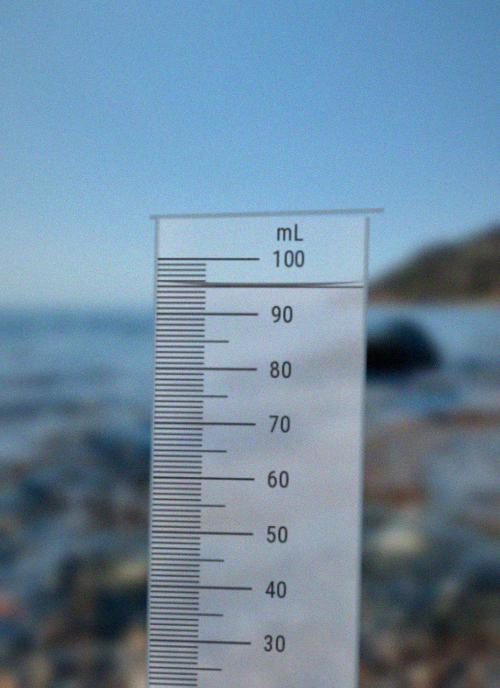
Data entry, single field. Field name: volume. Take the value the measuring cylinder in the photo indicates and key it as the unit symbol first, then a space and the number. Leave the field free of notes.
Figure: mL 95
